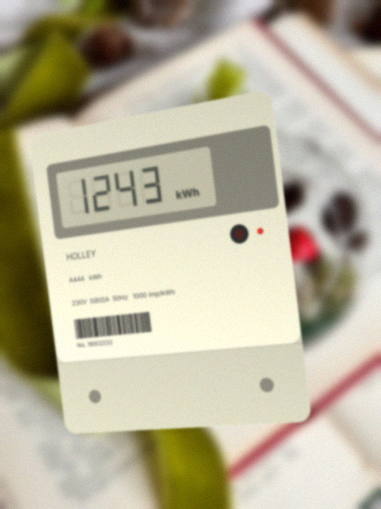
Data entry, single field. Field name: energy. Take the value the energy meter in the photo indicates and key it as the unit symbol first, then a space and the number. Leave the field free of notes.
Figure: kWh 1243
